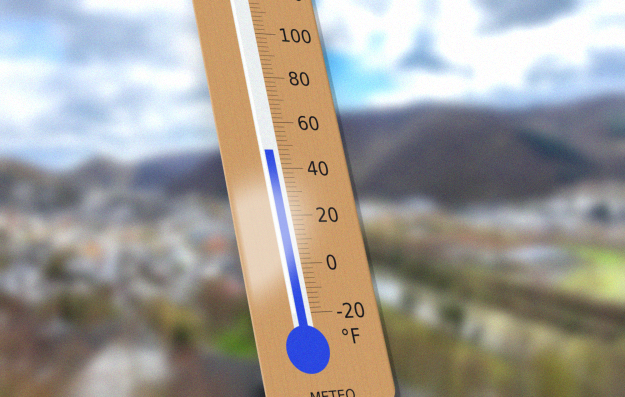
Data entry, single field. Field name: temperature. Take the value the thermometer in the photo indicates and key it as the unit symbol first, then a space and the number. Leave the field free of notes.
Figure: °F 48
